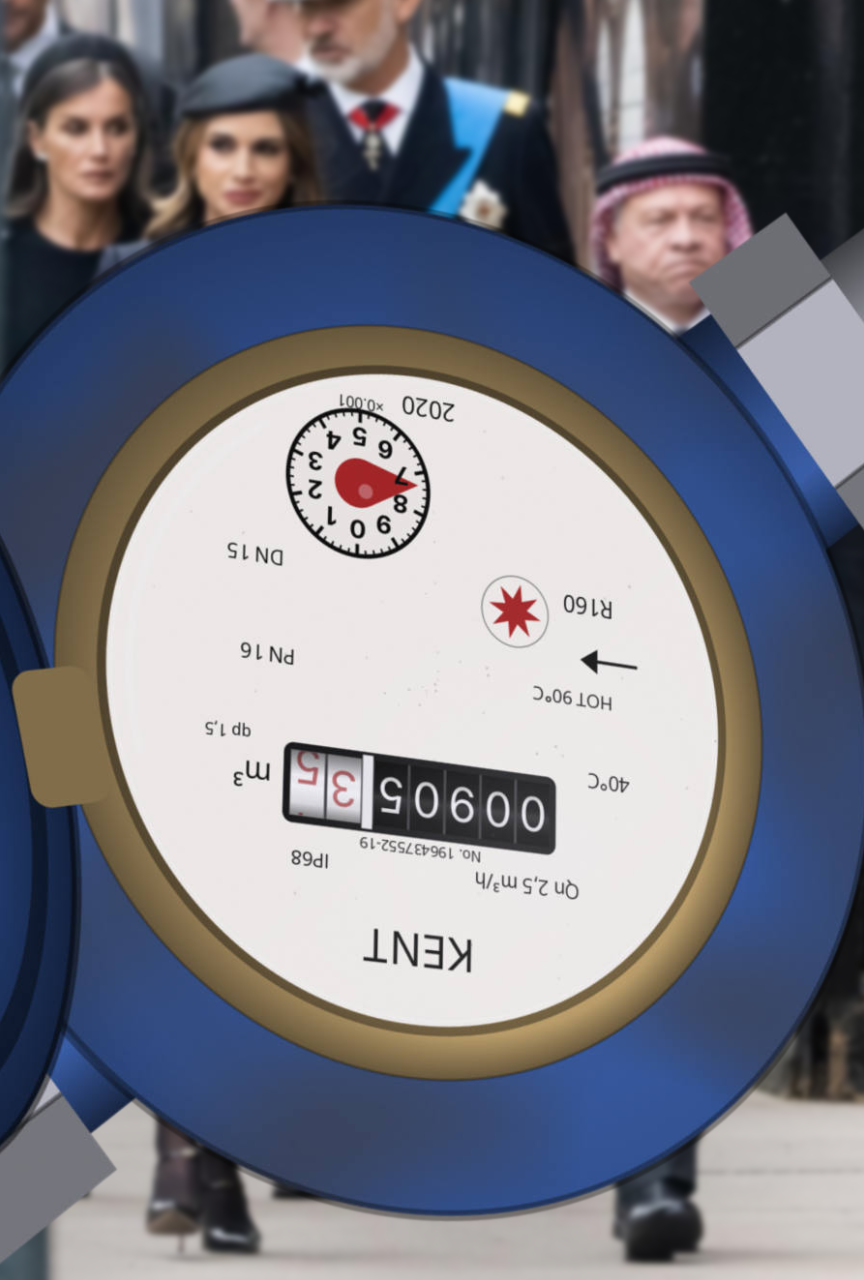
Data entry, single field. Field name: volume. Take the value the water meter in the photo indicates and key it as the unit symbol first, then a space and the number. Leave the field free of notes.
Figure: m³ 905.347
